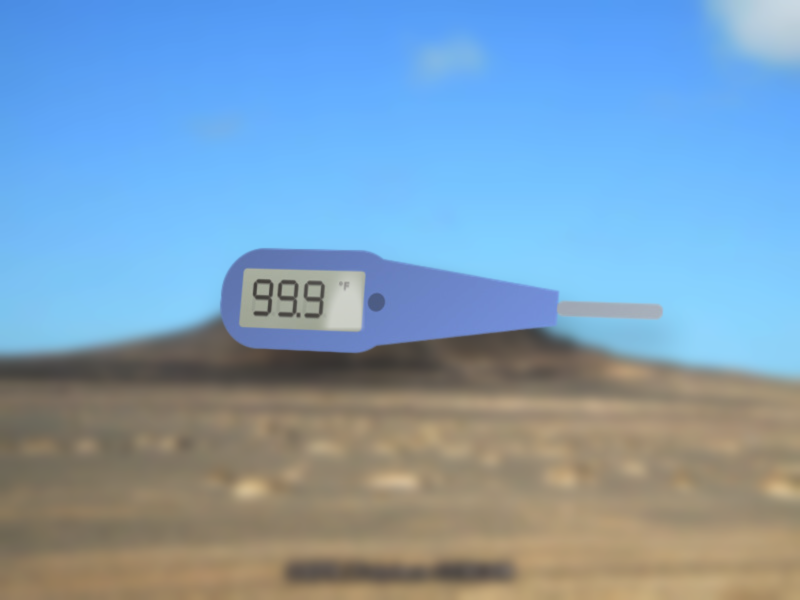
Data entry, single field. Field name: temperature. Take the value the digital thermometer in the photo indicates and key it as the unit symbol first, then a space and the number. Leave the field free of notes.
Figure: °F 99.9
